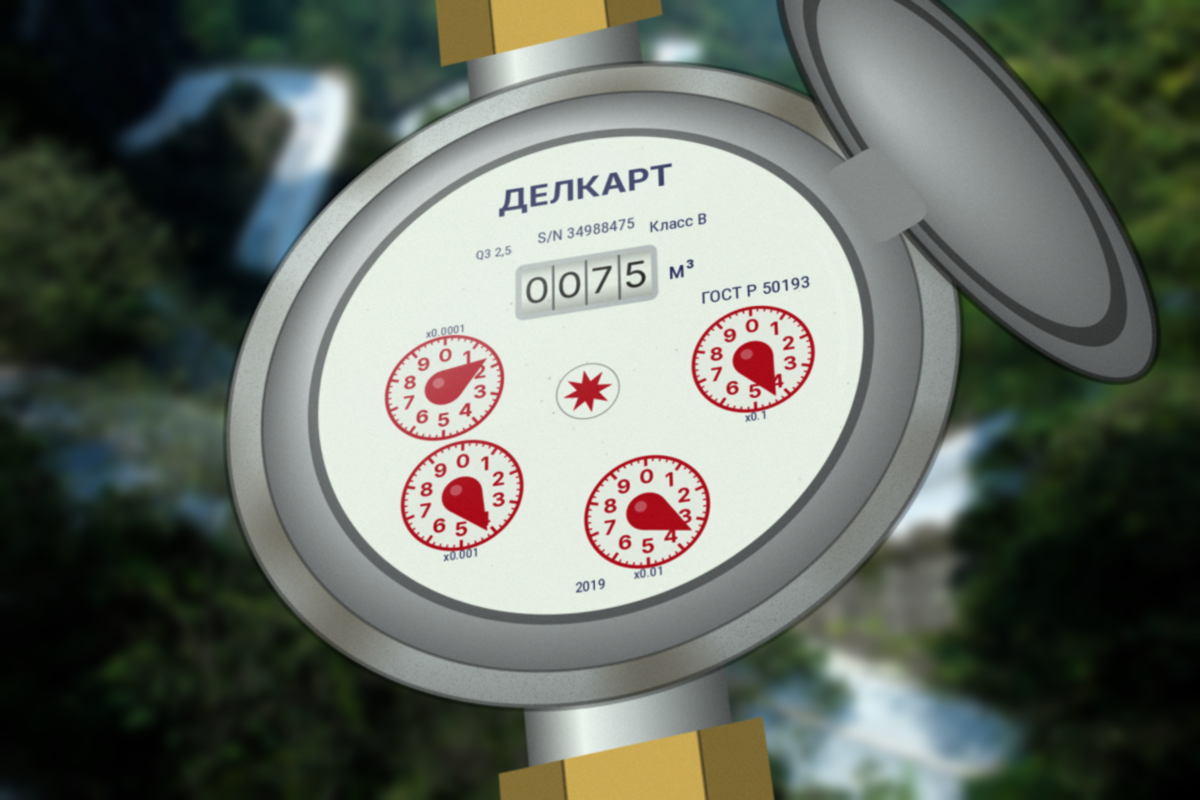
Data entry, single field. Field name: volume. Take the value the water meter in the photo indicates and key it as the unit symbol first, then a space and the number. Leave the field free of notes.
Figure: m³ 75.4341
